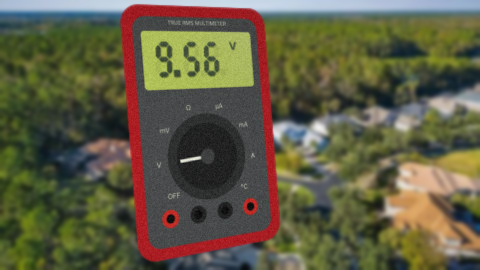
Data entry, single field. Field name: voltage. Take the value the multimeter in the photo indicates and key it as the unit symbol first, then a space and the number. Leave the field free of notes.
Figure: V 9.56
